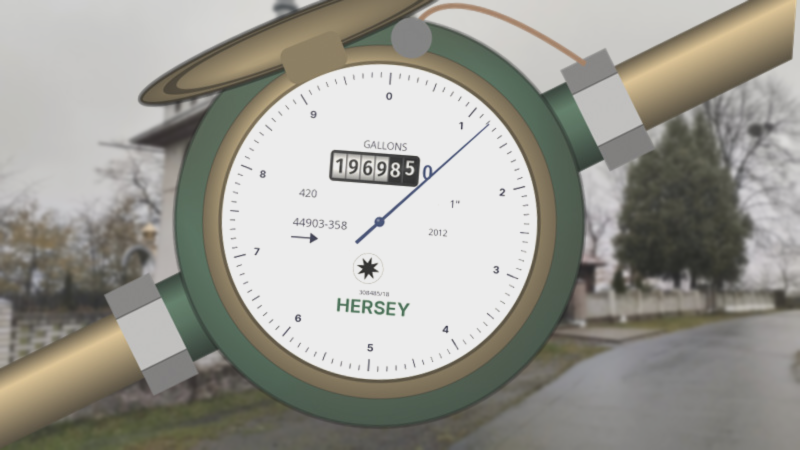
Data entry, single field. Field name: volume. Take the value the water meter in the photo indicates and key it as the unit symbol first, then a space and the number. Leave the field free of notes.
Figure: gal 1969851.2
